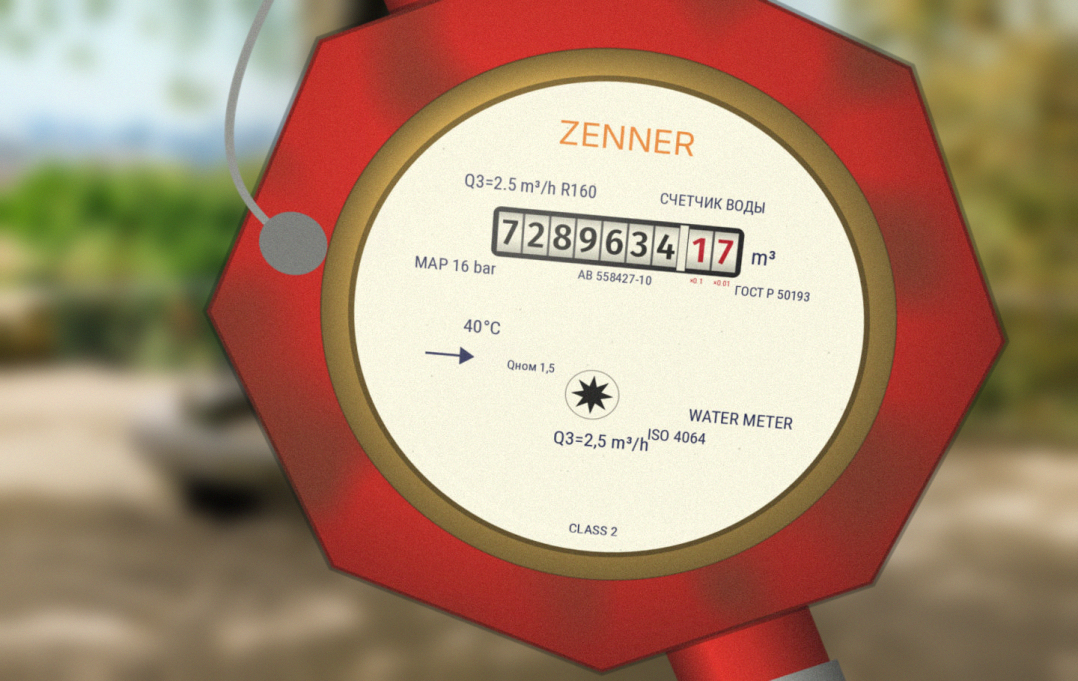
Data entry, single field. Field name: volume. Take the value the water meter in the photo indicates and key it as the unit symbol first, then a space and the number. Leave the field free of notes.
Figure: m³ 7289634.17
